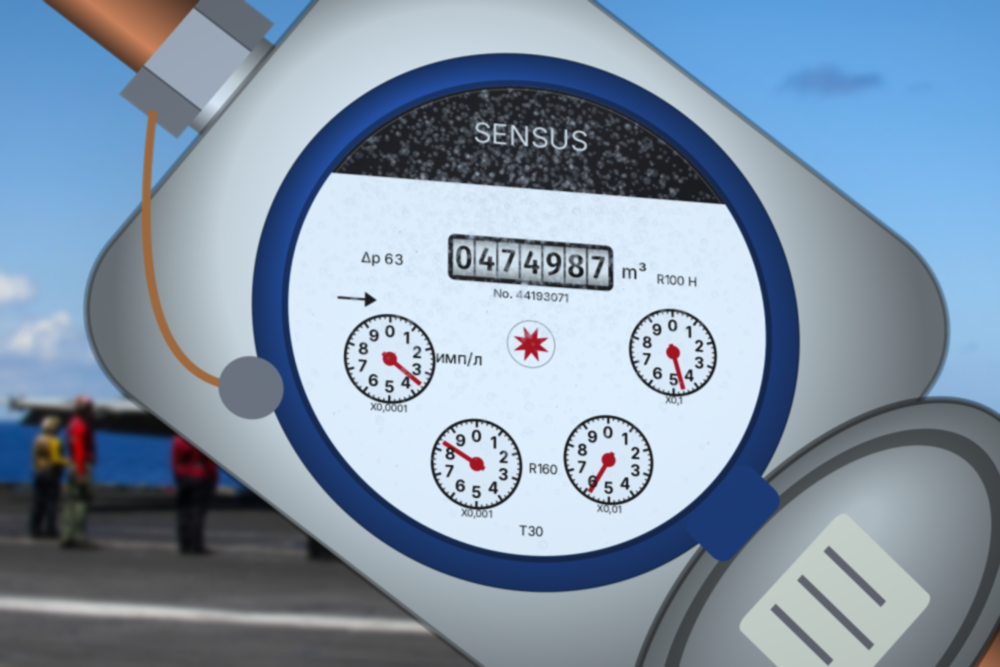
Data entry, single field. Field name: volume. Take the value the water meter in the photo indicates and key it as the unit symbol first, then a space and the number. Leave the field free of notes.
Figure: m³ 474987.4583
